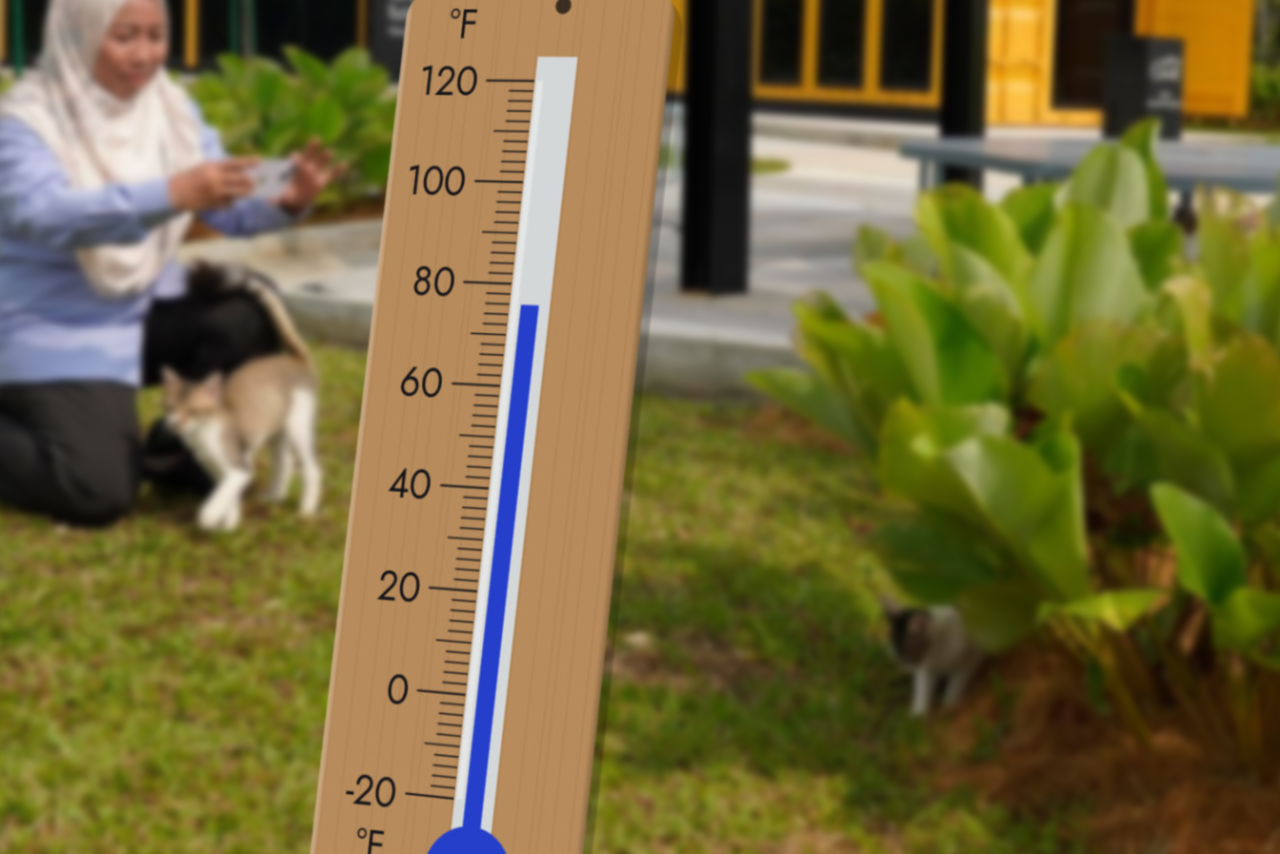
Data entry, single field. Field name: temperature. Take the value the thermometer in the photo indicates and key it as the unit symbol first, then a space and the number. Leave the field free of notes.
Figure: °F 76
